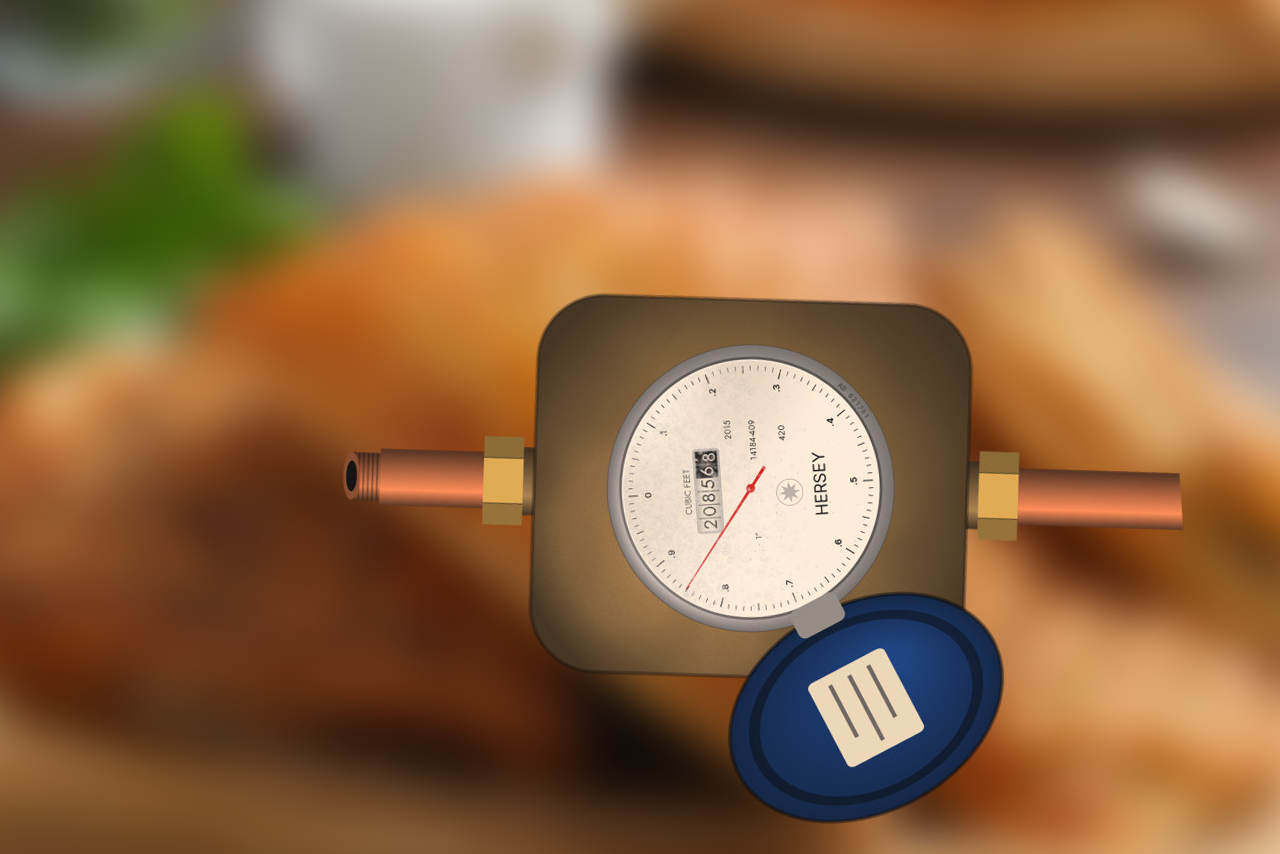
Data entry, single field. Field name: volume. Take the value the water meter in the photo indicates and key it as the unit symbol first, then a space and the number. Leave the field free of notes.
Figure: ft³ 208567.85
